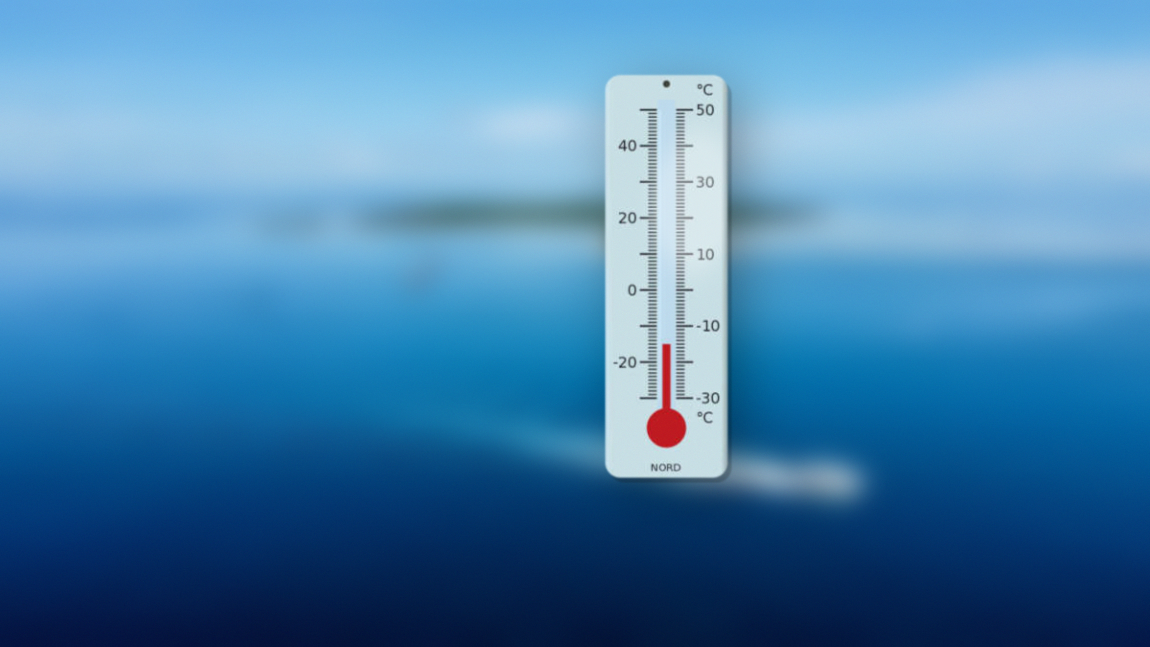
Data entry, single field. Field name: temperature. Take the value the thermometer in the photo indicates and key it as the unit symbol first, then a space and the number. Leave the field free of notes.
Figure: °C -15
